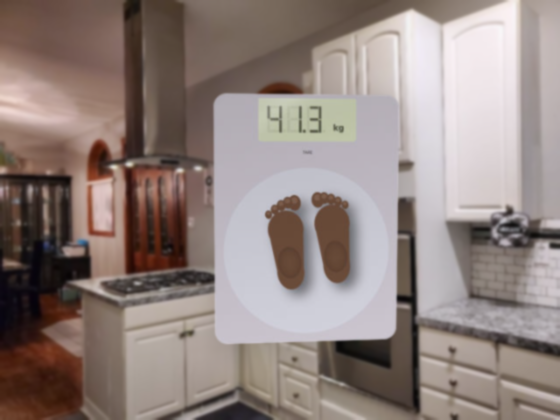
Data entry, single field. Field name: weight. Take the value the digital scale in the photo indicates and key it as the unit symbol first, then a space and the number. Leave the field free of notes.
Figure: kg 41.3
